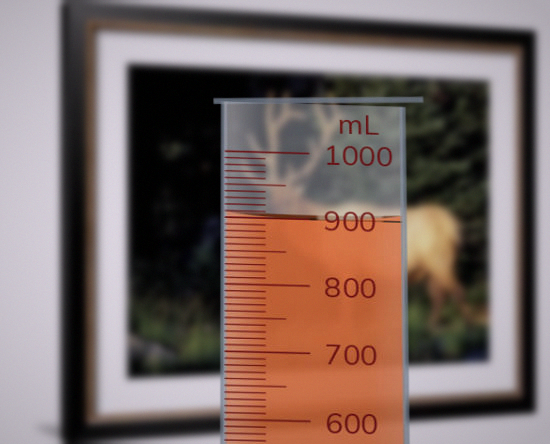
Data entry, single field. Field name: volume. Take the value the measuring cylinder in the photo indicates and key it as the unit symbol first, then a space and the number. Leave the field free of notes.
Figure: mL 900
